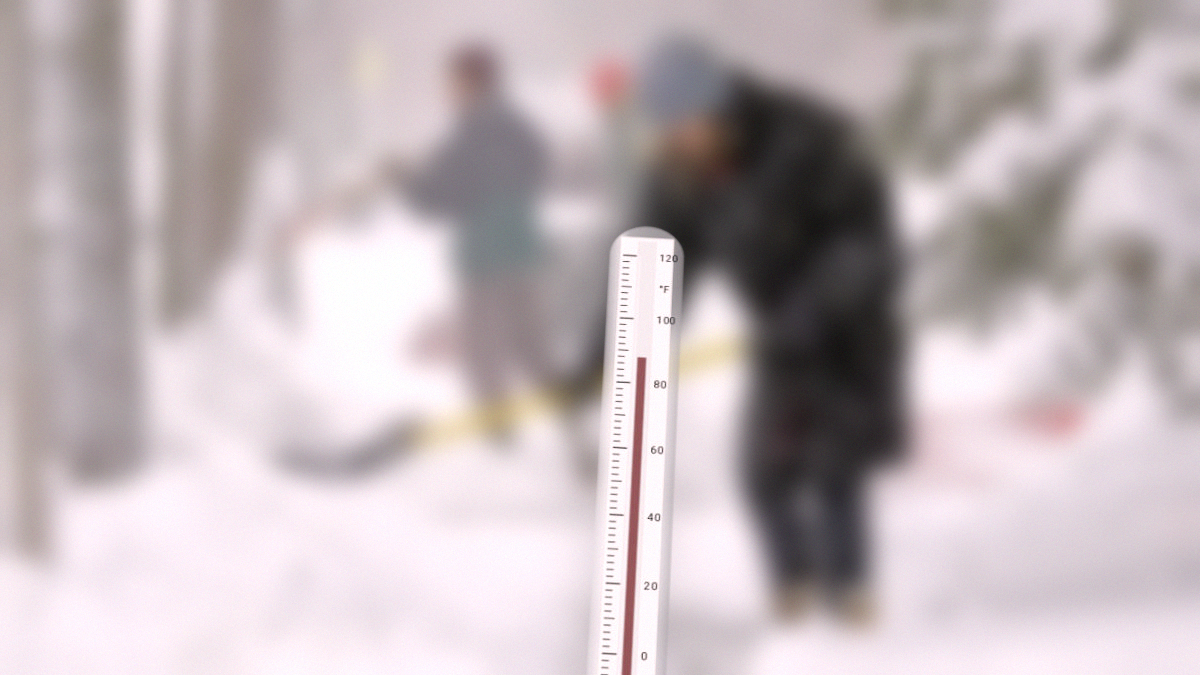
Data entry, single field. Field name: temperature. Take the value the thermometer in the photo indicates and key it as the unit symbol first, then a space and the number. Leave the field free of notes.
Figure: °F 88
